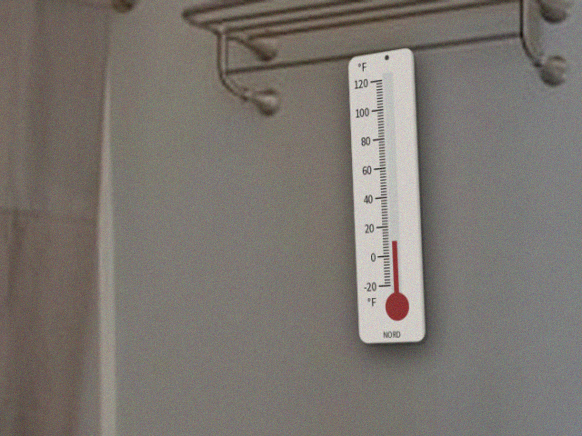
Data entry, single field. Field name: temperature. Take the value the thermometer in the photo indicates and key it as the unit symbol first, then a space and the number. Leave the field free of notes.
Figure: °F 10
